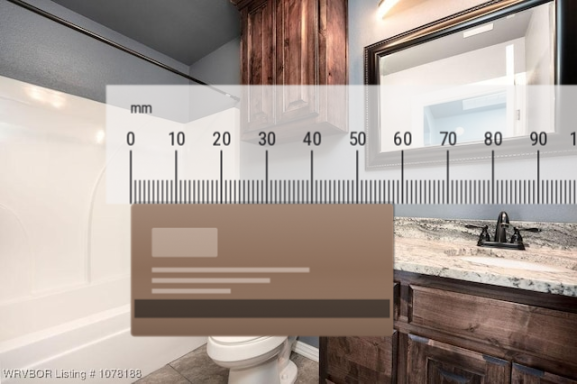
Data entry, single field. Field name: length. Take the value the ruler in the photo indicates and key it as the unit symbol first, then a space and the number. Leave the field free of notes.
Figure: mm 58
